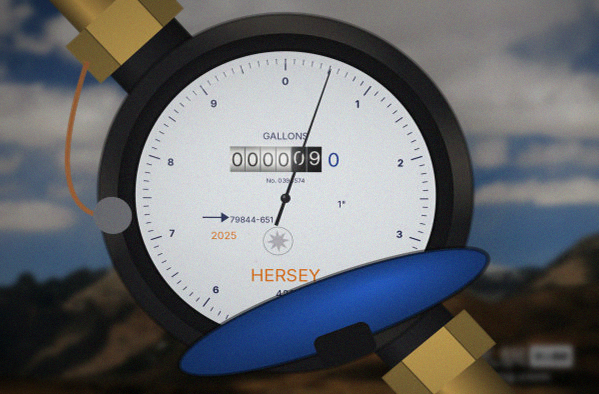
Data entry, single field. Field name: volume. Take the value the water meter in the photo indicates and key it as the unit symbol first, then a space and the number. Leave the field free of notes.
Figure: gal 90.5
